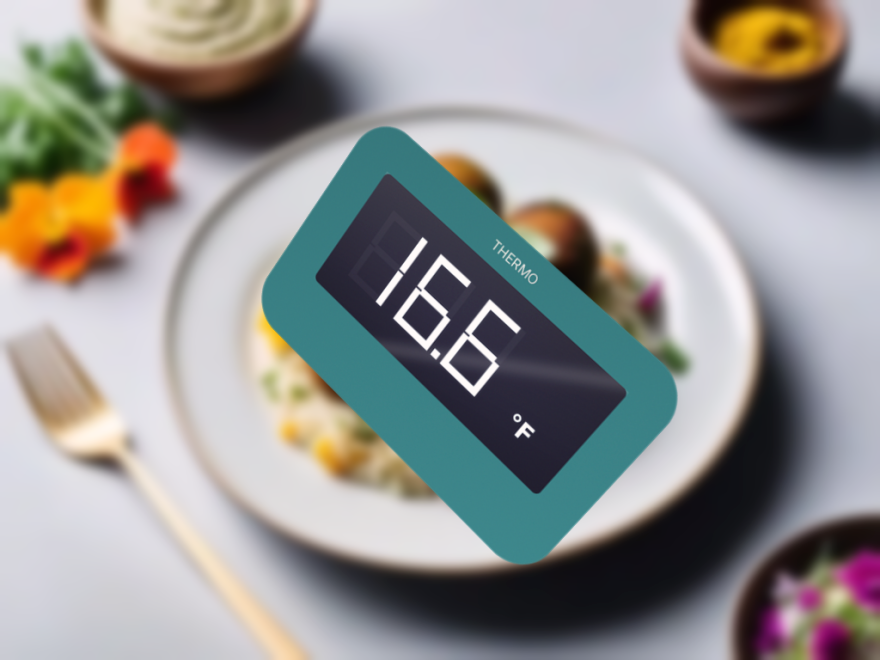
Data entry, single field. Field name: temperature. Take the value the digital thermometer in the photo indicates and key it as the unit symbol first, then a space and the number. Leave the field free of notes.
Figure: °F 16.6
